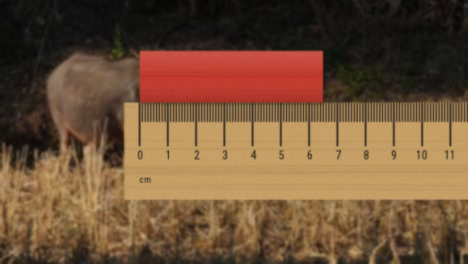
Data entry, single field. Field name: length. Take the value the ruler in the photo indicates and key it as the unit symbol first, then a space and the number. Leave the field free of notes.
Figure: cm 6.5
